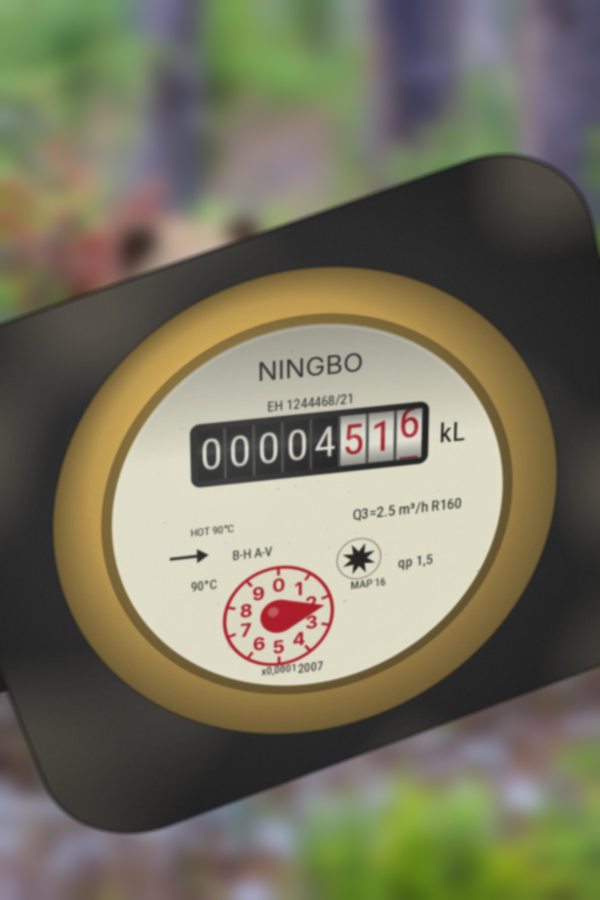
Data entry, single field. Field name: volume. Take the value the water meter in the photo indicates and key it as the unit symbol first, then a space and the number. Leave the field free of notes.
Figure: kL 4.5162
